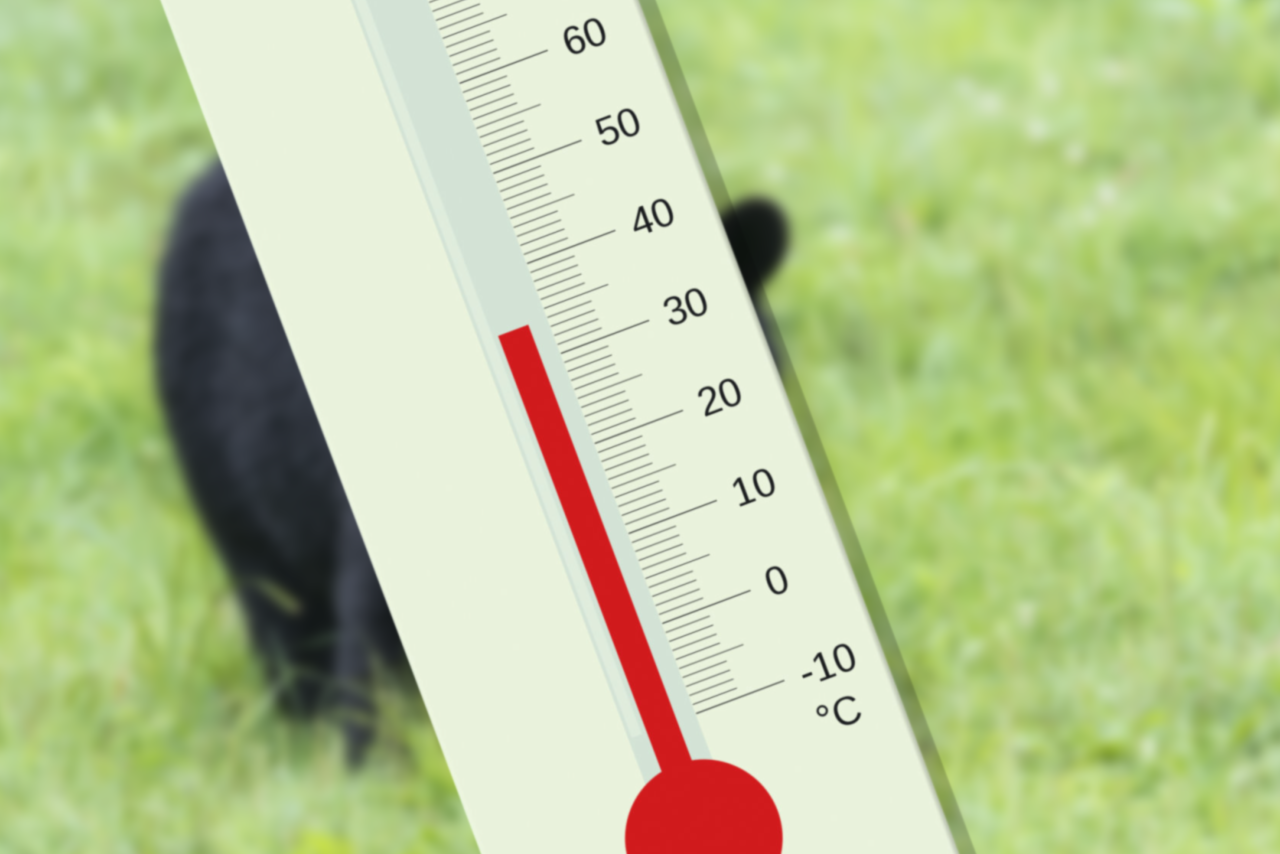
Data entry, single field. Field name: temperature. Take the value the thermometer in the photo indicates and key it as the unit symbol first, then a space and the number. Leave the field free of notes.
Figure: °C 34
